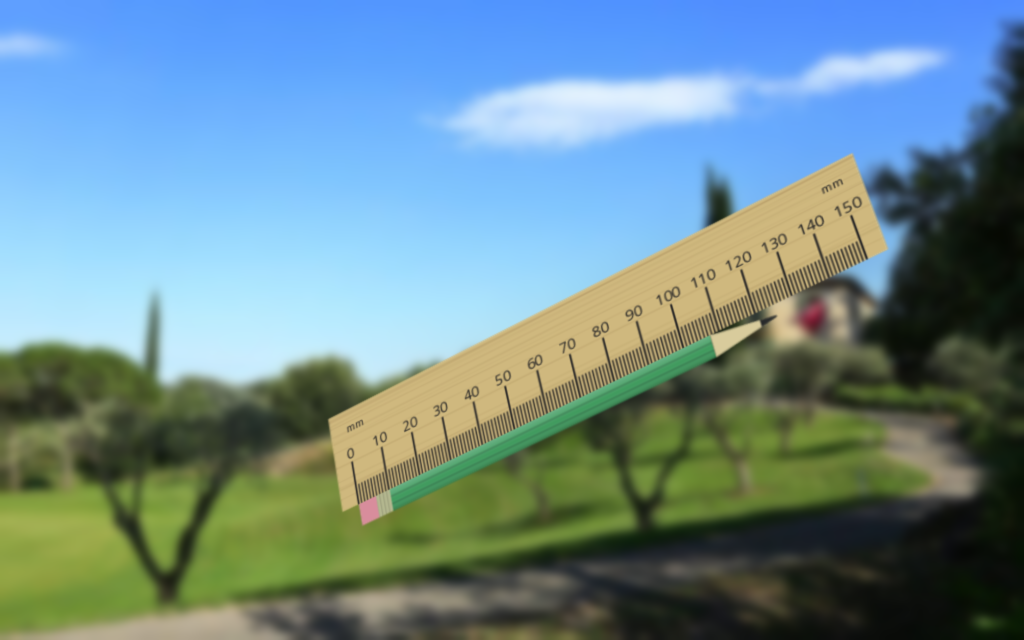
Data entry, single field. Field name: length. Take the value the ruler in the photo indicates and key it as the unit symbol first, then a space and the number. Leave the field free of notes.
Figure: mm 125
